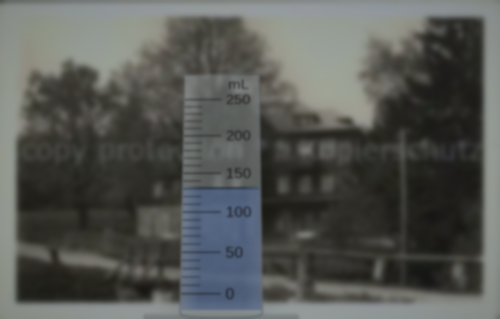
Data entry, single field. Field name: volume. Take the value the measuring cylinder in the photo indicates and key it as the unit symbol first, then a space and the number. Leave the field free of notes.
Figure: mL 130
